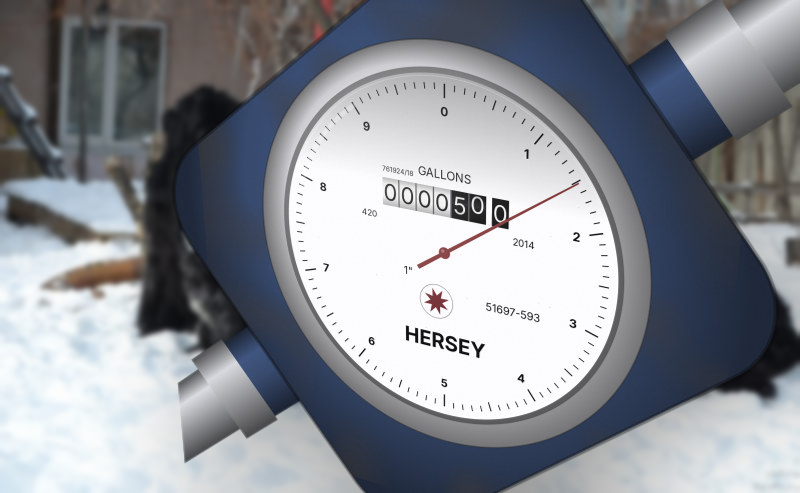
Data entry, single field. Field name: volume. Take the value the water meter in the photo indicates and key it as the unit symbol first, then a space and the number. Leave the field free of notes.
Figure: gal 501.5
